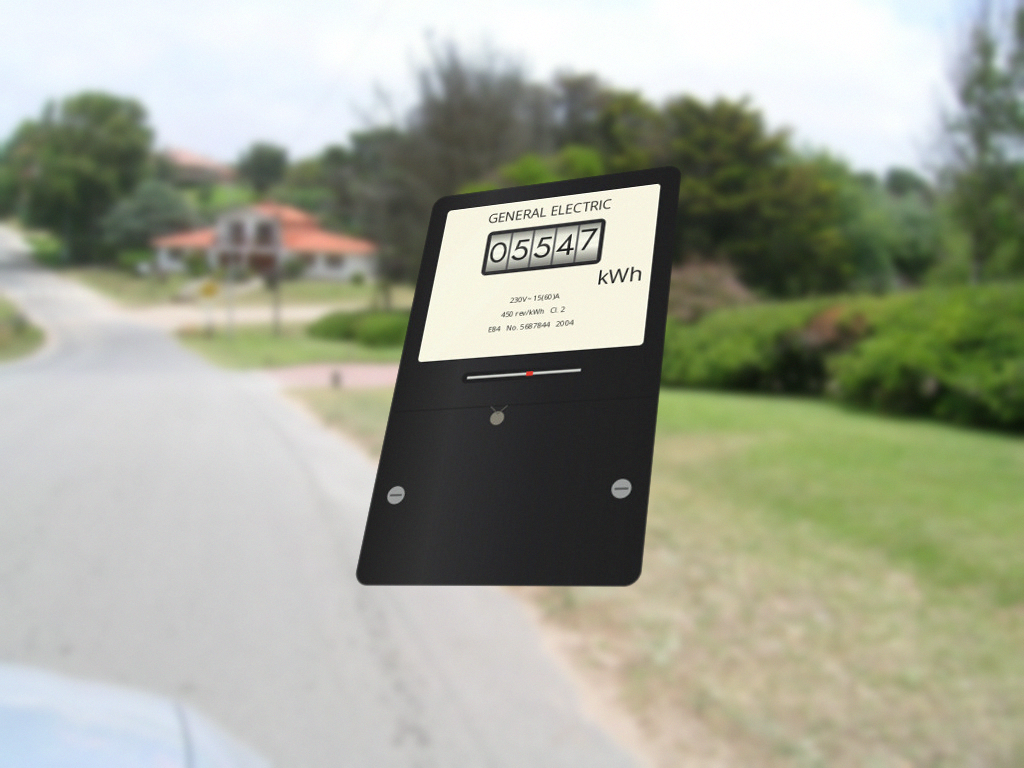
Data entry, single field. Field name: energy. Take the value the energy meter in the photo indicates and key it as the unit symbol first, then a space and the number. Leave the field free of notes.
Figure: kWh 5547
